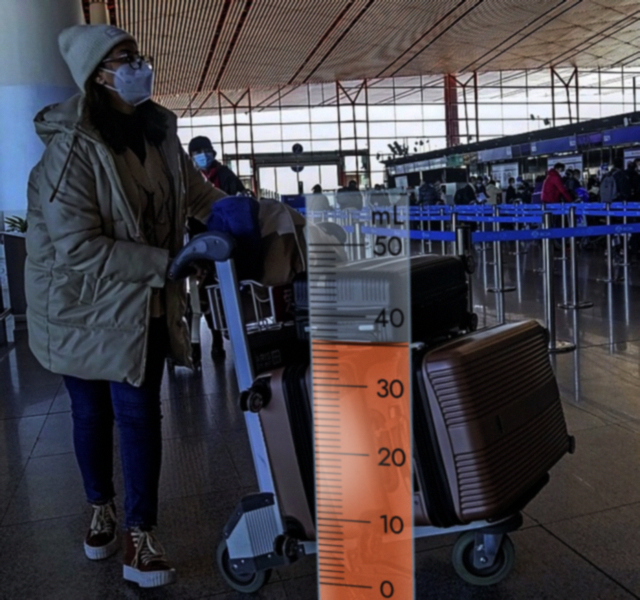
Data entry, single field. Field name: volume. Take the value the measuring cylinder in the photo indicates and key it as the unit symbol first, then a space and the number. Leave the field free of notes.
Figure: mL 36
